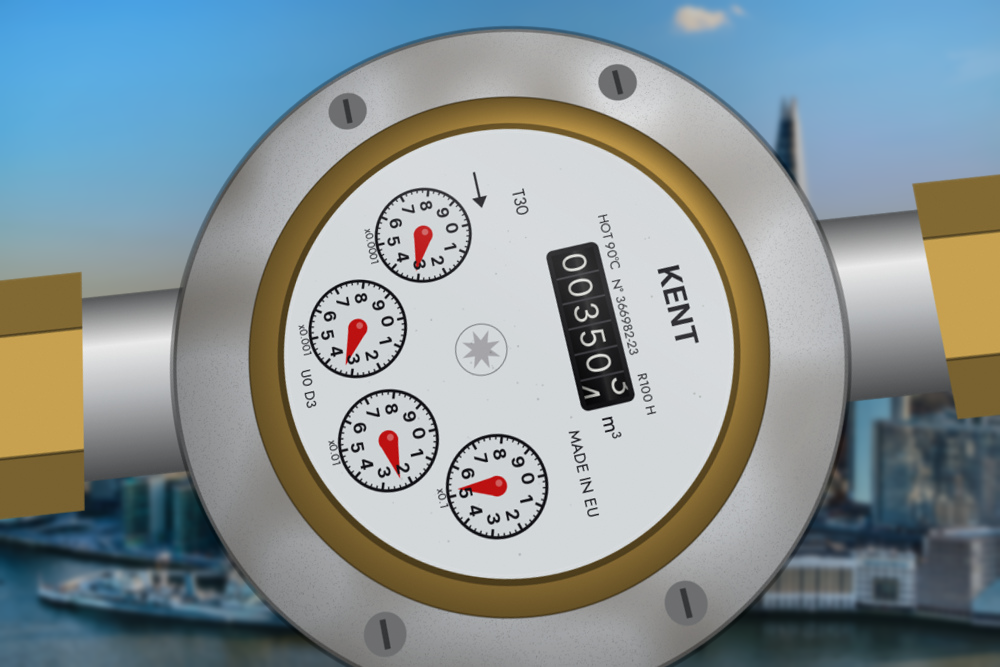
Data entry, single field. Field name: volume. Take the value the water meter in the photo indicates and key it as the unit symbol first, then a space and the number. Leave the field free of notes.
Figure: m³ 3503.5233
